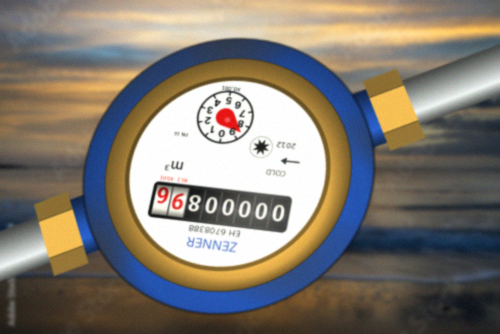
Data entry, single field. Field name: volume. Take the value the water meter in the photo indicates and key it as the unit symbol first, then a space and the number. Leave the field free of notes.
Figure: m³ 8.958
